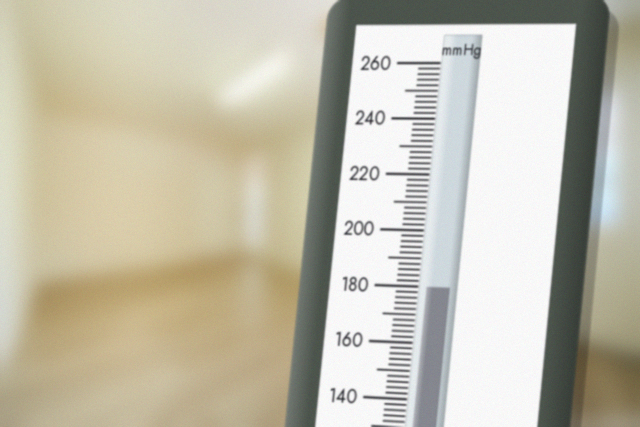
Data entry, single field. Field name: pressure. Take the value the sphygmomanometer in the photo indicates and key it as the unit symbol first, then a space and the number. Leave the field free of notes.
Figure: mmHg 180
